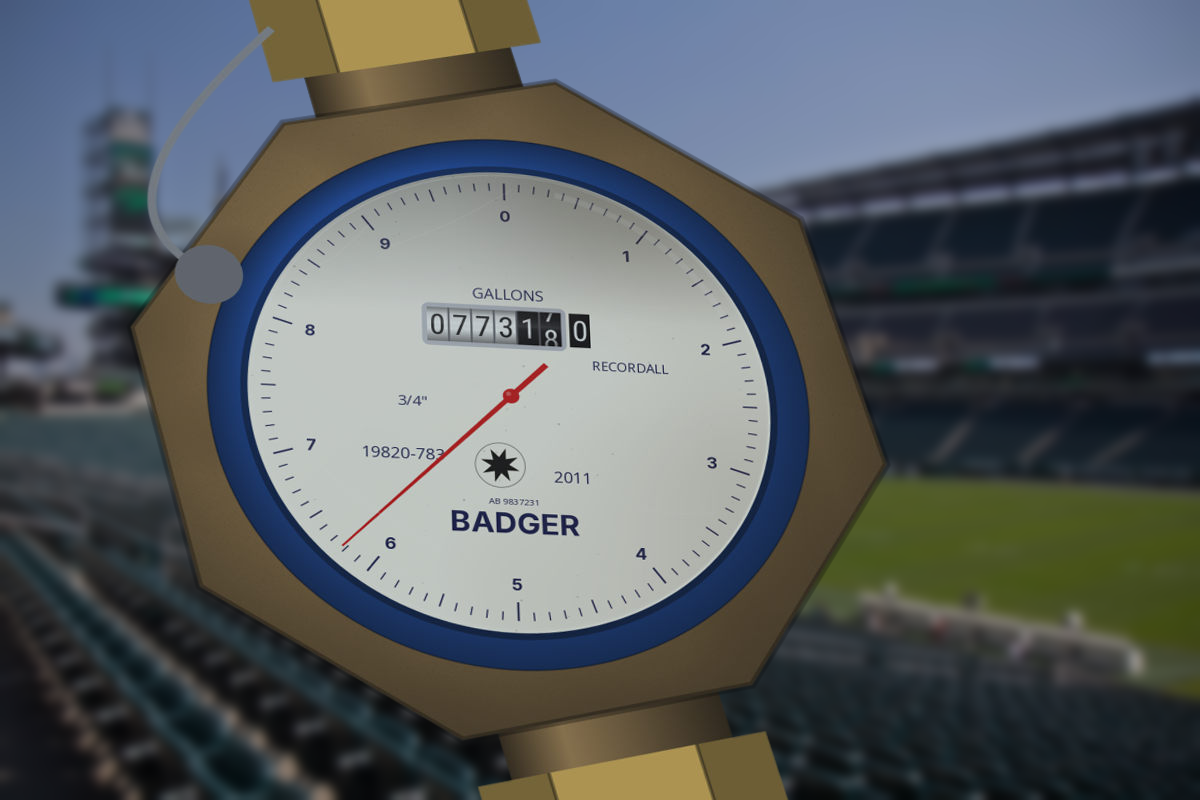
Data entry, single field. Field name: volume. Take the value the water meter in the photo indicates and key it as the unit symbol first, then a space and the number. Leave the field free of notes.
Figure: gal 773176.2
